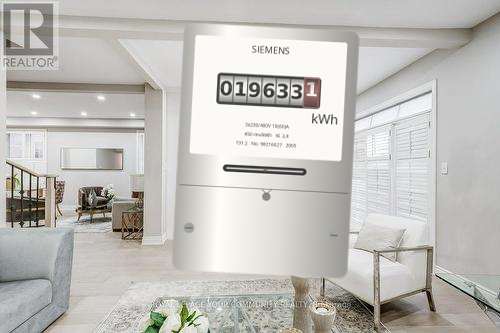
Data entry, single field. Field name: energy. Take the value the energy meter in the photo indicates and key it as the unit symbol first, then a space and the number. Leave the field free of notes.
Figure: kWh 19633.1
